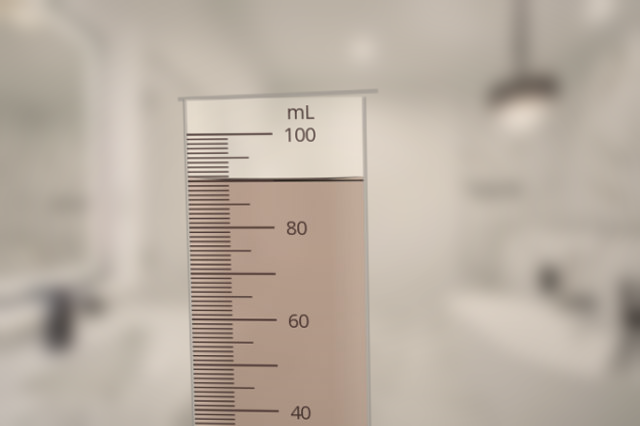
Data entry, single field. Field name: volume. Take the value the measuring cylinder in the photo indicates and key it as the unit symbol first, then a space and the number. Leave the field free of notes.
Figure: mL 90
